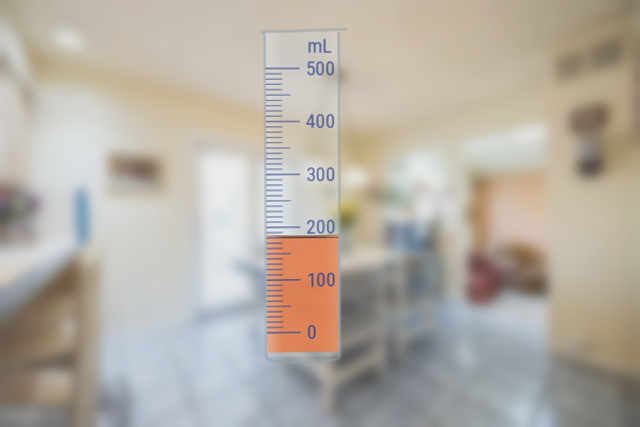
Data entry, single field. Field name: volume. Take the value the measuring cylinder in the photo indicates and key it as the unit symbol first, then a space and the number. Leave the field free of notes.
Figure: mL 180
